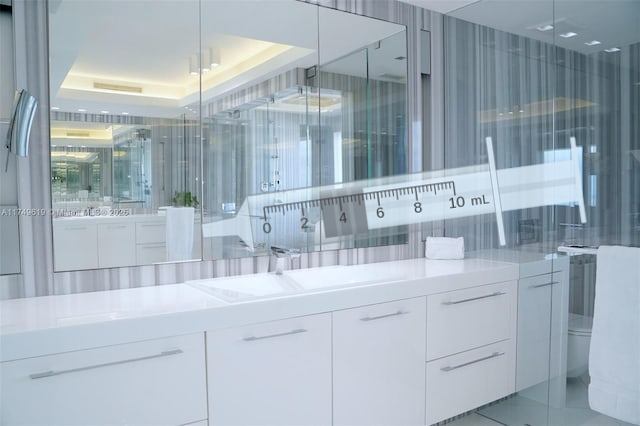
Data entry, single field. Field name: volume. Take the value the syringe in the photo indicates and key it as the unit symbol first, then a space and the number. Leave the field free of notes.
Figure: mL 3
